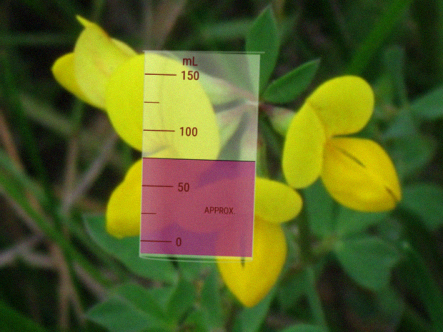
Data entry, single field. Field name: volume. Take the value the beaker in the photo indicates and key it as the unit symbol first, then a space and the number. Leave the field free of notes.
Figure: mL 75
